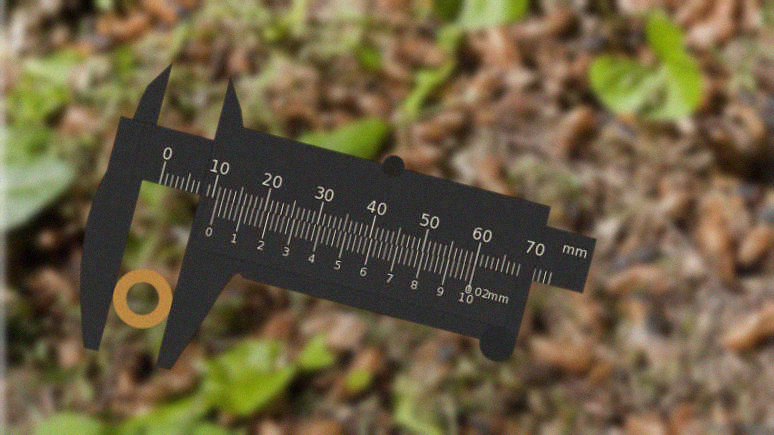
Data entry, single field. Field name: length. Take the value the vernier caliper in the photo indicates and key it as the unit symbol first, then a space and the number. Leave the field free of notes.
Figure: mm 11.0
